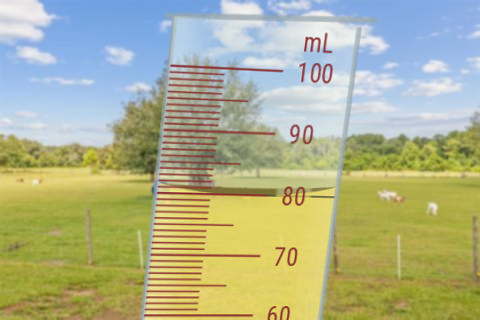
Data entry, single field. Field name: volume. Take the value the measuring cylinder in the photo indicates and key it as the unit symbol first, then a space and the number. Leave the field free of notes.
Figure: mL 80
